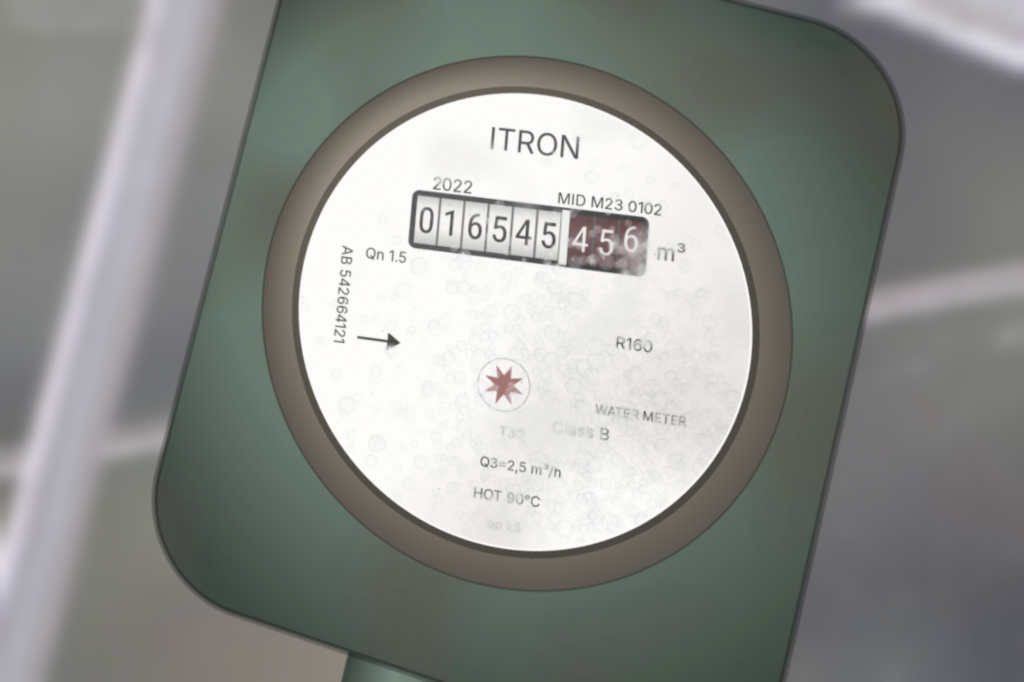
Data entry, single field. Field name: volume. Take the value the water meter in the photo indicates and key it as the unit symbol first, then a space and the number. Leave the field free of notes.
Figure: m³ 16545.456
